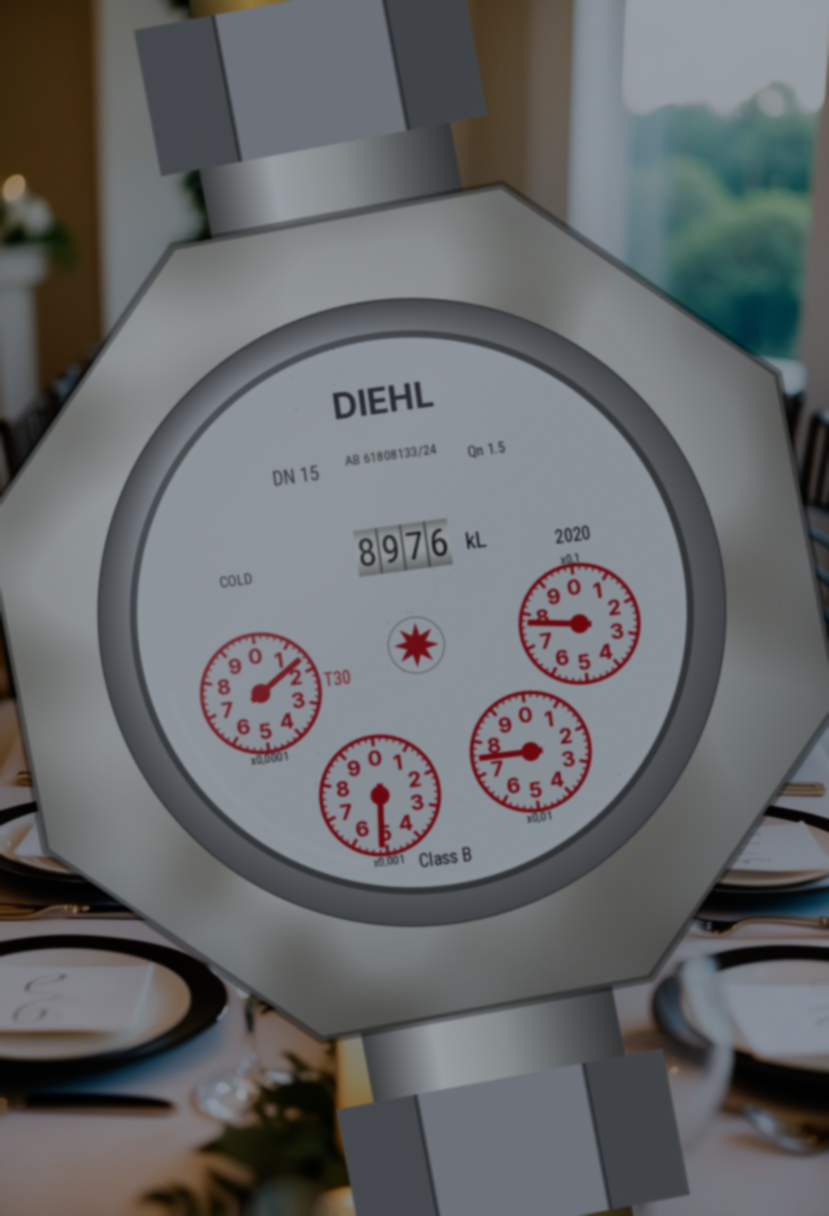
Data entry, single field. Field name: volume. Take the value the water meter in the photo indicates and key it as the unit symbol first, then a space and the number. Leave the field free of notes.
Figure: kL 8976.7751
